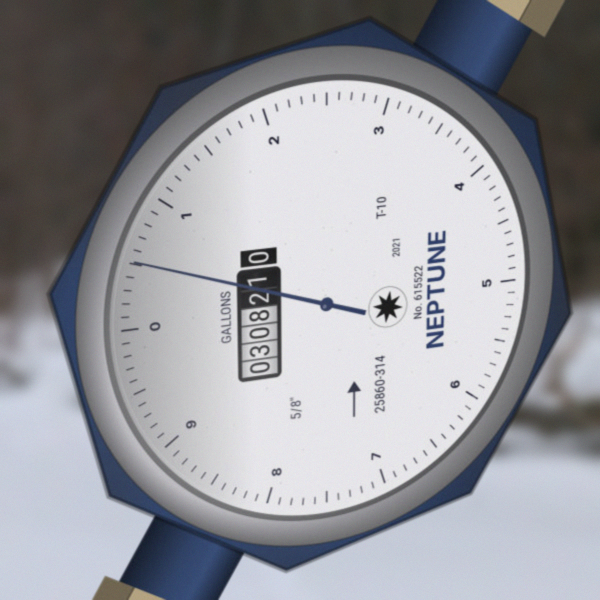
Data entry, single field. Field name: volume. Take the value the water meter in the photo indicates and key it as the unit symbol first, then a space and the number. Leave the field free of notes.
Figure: gal 308210.5
